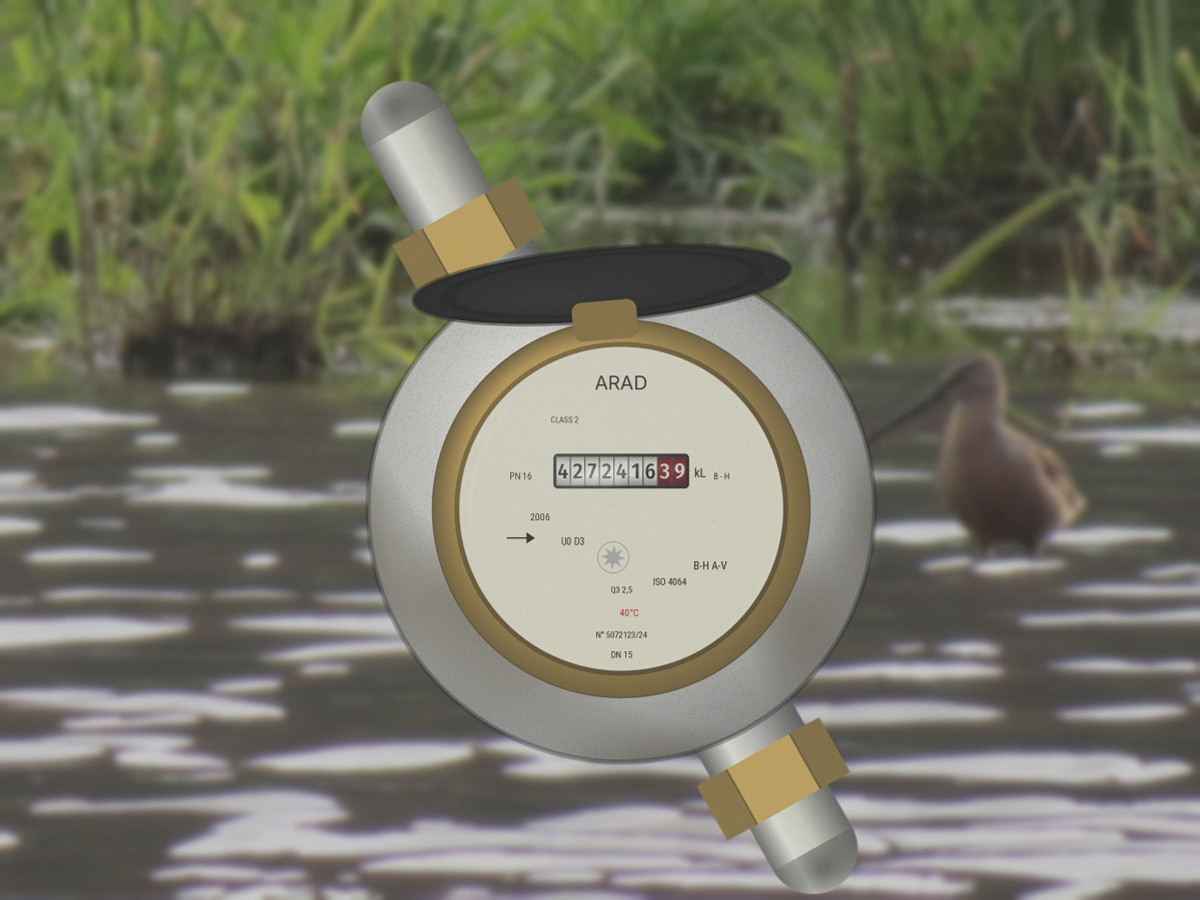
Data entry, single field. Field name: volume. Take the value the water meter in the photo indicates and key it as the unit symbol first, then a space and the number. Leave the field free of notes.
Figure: kL 4272416.39
